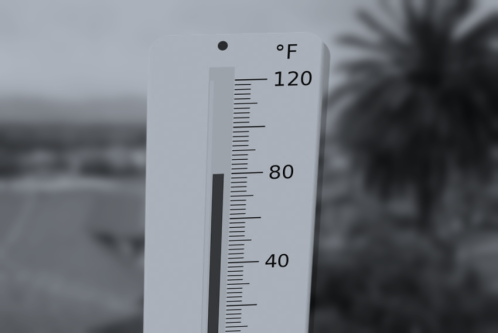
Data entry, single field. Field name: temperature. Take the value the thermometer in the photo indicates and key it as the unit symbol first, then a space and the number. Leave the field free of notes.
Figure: °F 80
